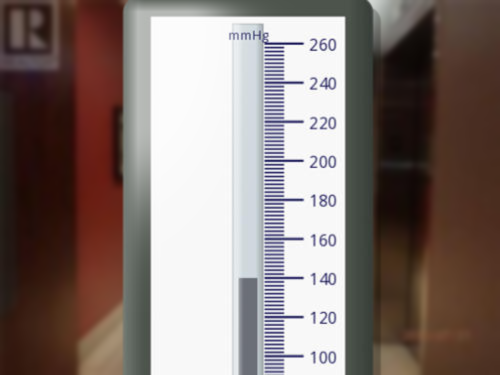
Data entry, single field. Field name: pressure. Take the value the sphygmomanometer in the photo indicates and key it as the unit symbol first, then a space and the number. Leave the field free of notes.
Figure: mmHg 140
